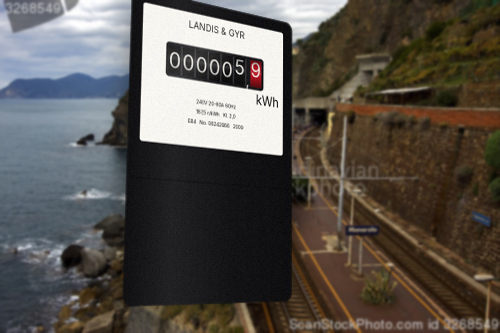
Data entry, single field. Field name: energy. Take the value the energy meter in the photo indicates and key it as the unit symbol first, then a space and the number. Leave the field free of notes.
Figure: kWh 5.9
